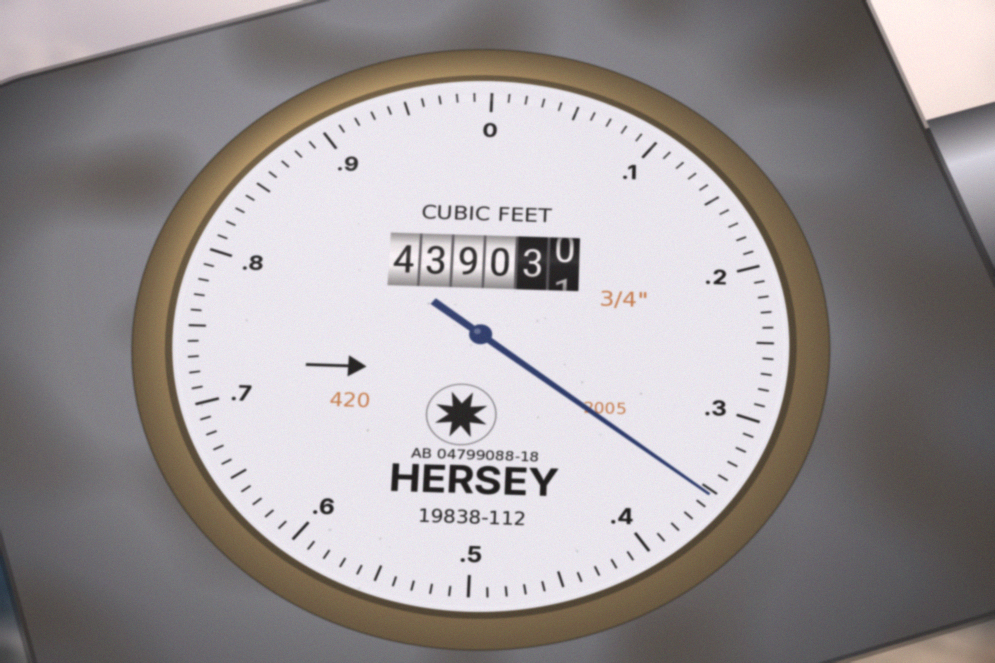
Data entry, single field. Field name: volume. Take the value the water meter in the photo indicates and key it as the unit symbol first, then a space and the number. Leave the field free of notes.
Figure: ft³ 439030.35
